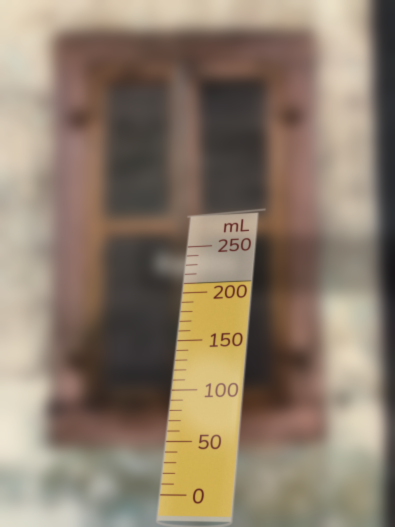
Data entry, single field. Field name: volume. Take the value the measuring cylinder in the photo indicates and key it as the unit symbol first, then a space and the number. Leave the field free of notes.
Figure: mL 210
